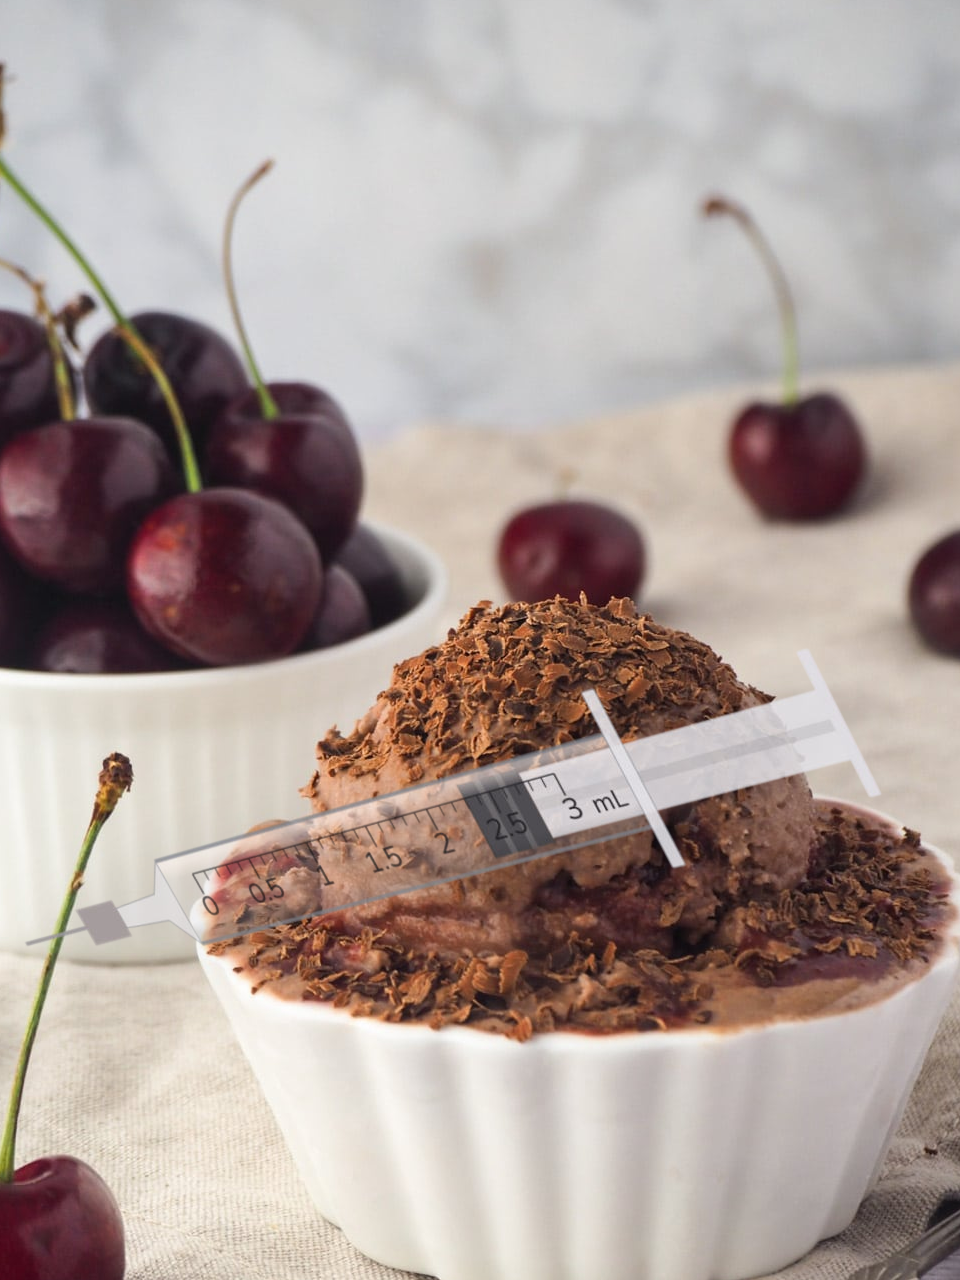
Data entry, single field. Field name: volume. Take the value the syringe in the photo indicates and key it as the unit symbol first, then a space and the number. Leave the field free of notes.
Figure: mL 2.3
